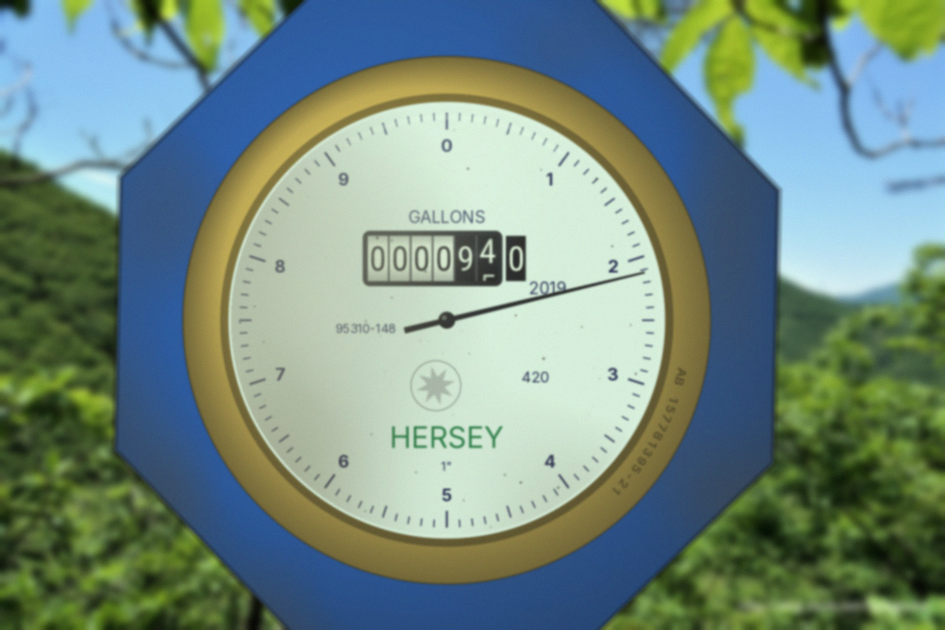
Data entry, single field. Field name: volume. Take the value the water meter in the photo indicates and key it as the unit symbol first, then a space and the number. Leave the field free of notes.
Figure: gal 942.1
